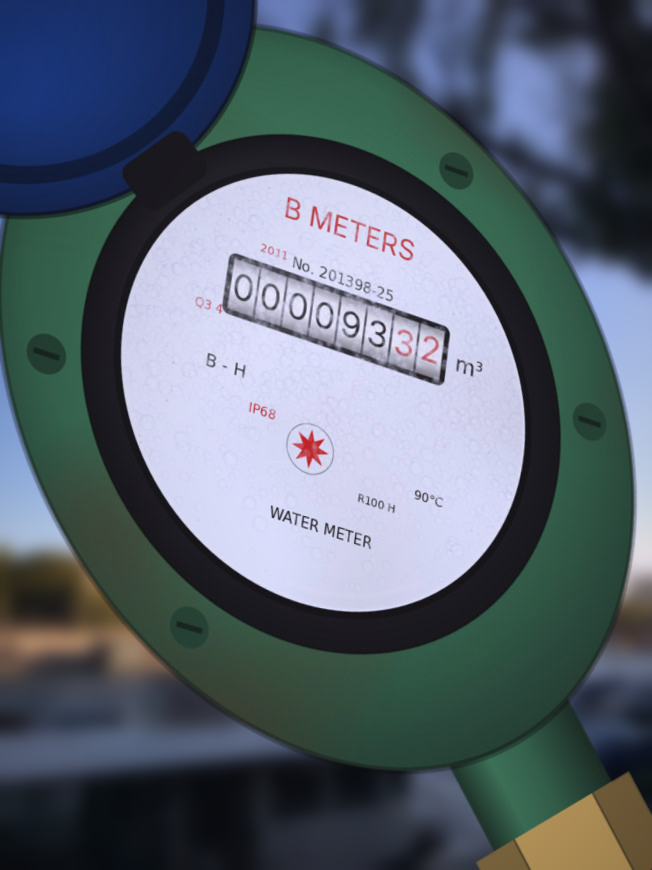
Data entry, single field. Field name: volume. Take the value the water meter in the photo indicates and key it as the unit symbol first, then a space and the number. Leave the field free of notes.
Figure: m³ 93.32
